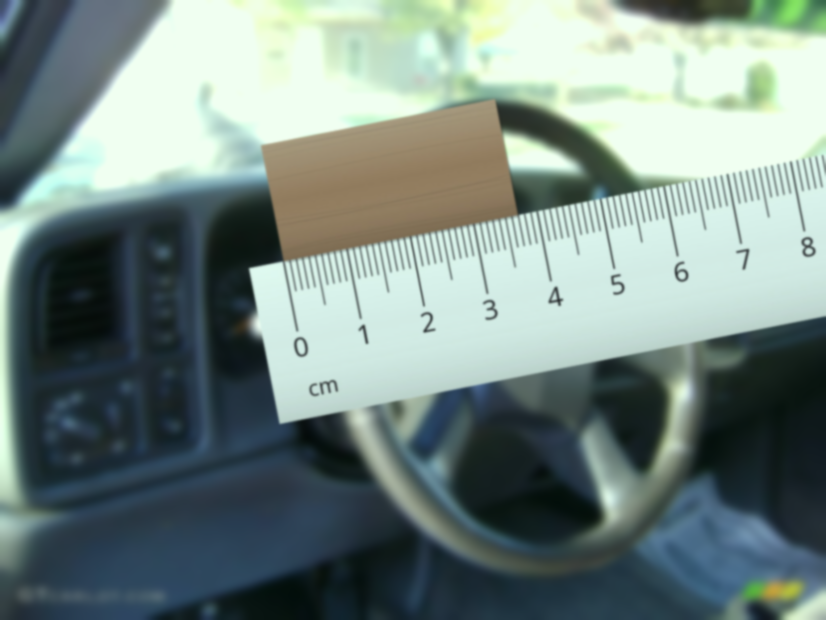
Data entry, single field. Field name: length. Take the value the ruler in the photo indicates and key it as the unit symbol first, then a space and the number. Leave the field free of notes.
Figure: cm 3.7
